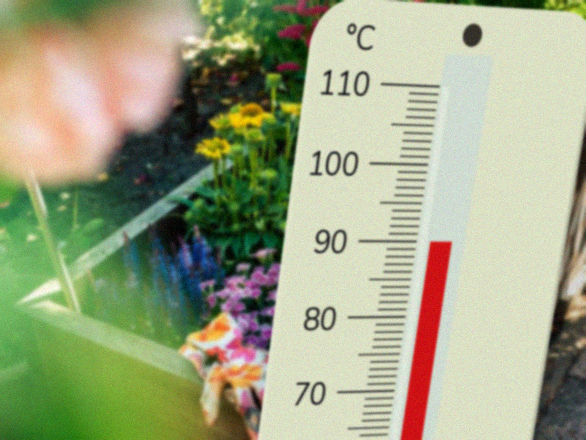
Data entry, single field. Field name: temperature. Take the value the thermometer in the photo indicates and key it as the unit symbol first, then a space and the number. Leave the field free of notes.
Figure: °C 90
